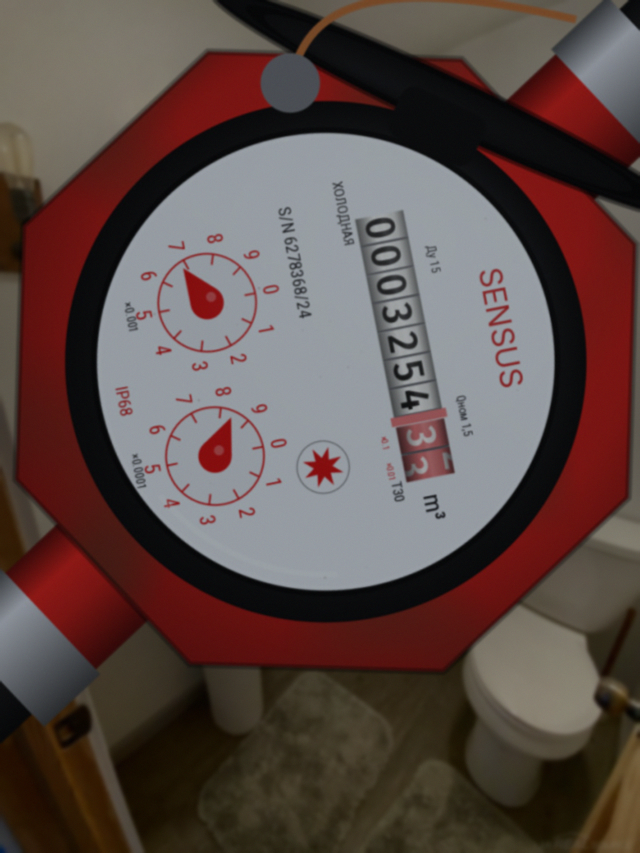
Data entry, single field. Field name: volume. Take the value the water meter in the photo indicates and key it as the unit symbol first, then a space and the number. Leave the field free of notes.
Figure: m³ 3254.3268
